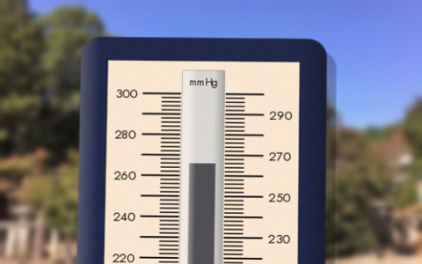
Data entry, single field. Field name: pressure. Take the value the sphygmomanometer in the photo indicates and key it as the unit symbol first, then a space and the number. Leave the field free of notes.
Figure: mmHg 266
